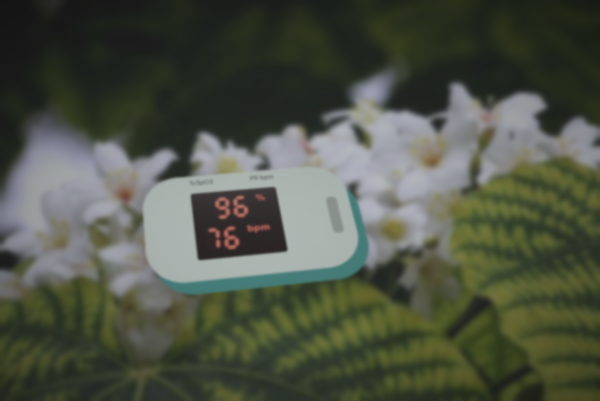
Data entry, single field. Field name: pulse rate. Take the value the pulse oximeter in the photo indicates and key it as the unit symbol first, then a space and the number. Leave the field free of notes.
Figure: bpm 76
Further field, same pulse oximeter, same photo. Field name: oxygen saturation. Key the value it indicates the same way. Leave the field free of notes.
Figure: % 96
